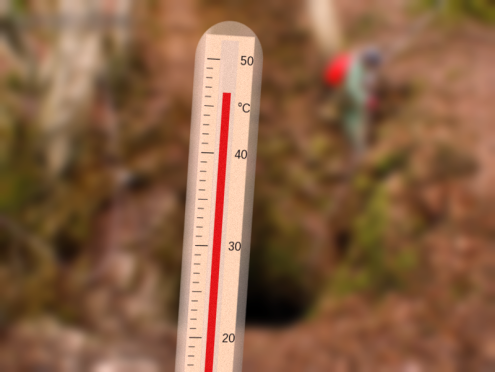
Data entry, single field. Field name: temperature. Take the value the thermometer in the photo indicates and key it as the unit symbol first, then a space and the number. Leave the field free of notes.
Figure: °C 46.5
